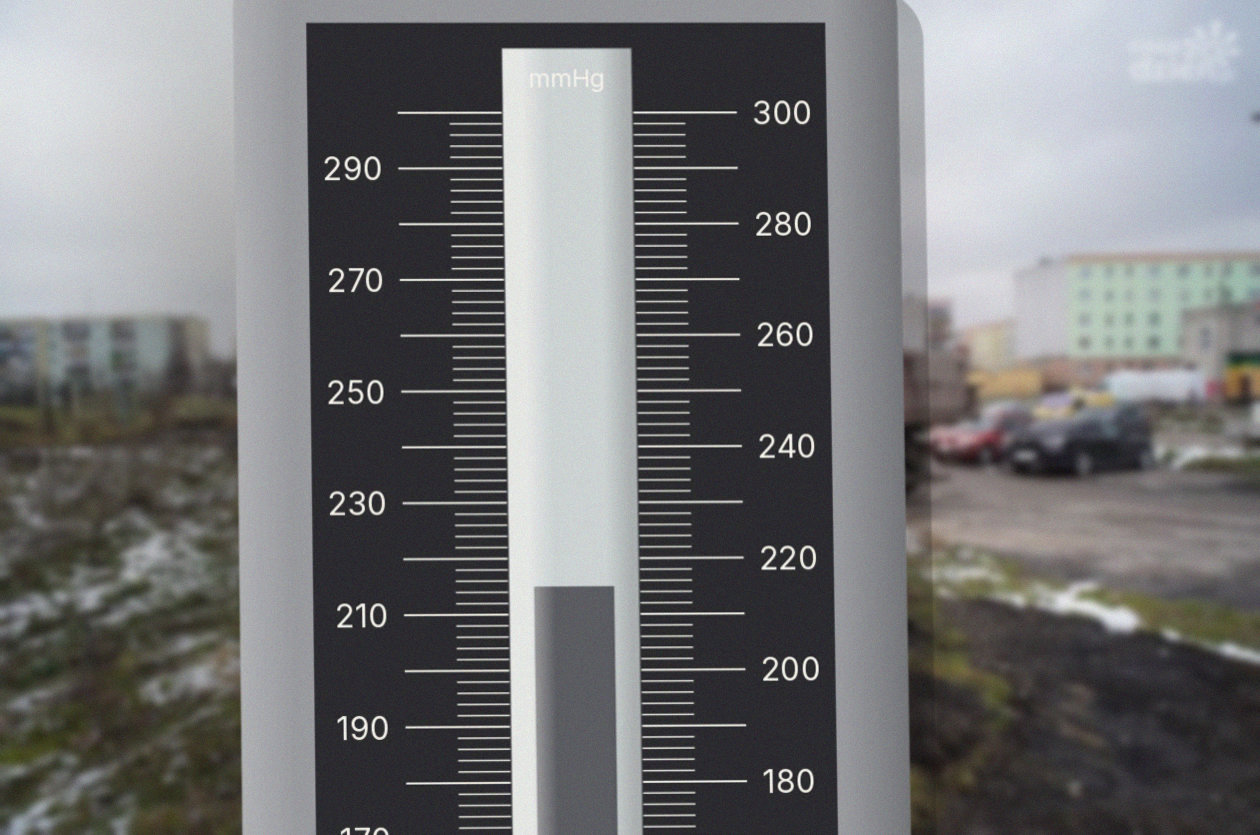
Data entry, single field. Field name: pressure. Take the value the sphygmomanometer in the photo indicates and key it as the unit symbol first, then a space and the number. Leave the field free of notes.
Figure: mmHg 215
